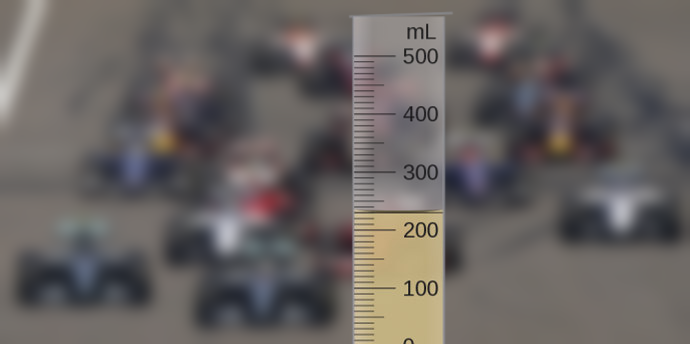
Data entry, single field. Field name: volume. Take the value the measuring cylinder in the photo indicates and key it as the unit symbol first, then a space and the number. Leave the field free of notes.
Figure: mL 230
